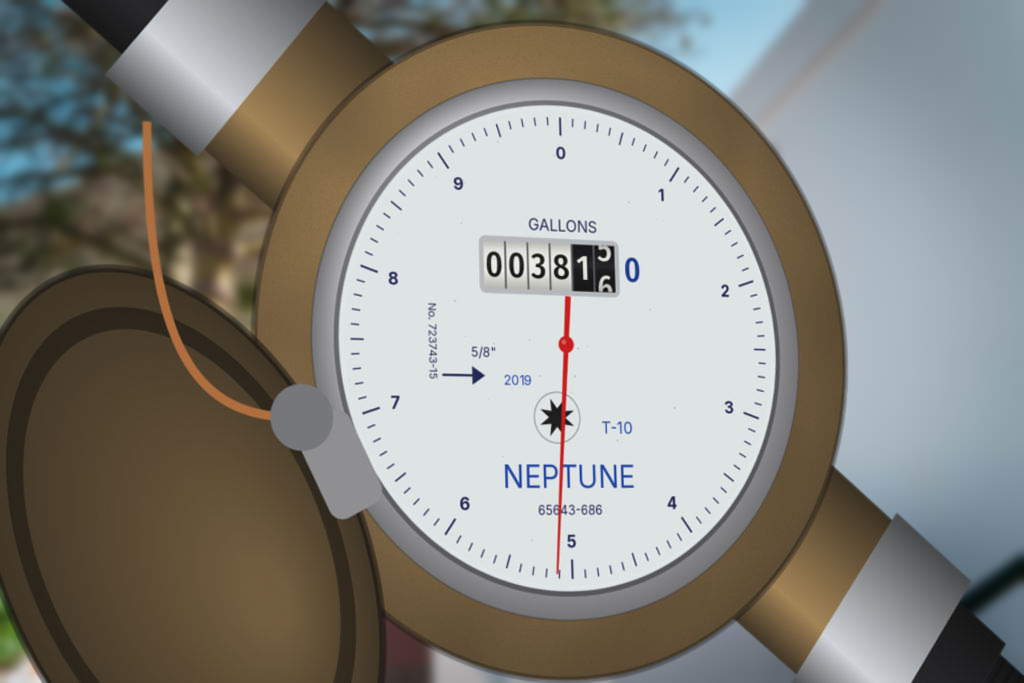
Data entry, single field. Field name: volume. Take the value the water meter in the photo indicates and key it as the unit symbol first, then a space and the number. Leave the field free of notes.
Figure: gal 38155.1
